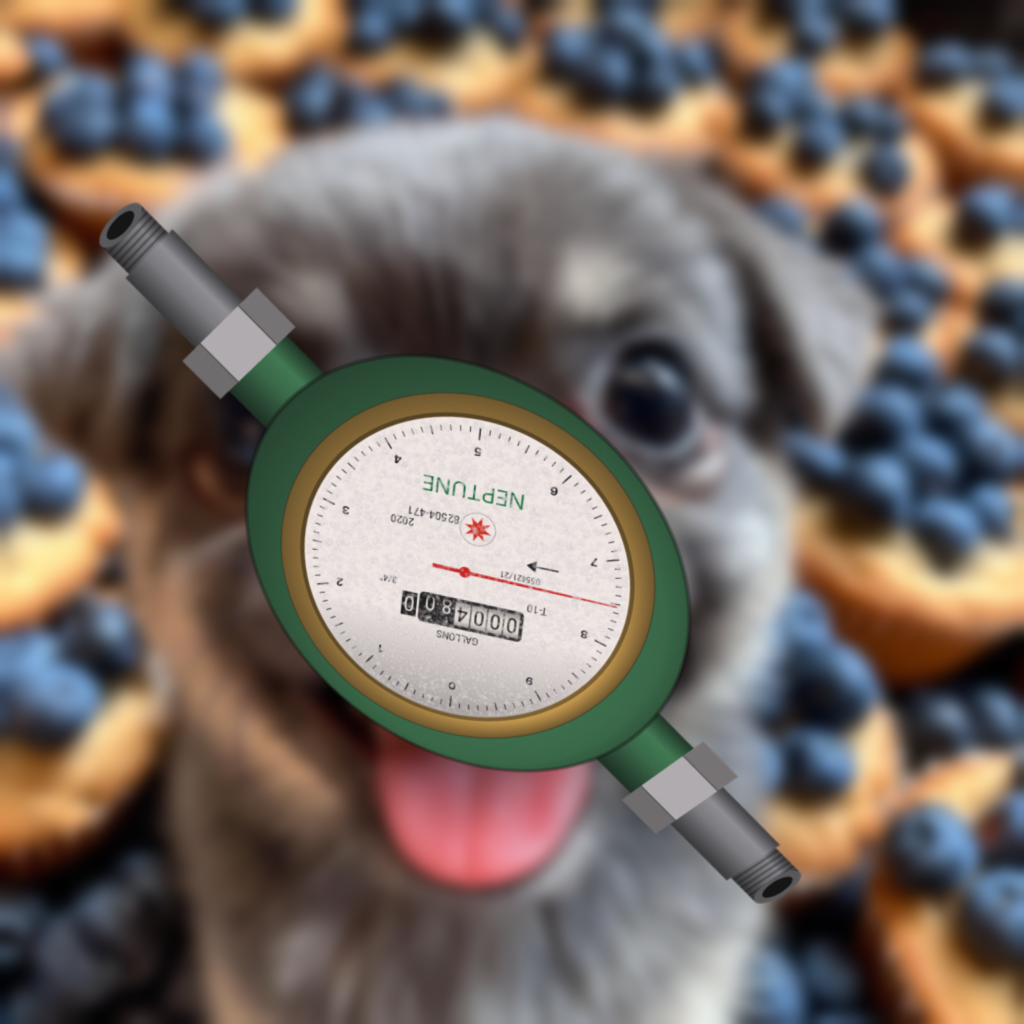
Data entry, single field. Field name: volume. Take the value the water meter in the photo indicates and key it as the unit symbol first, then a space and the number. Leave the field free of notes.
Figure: gal 4797.5
